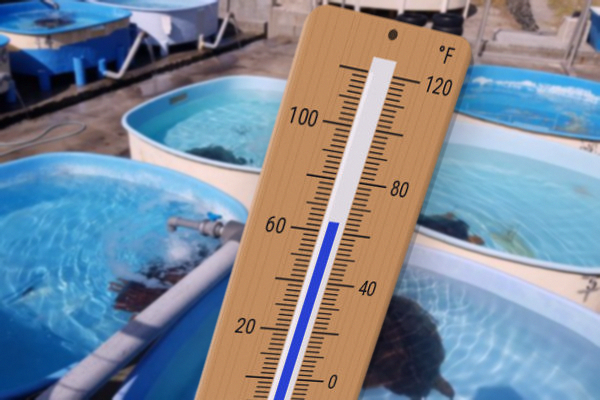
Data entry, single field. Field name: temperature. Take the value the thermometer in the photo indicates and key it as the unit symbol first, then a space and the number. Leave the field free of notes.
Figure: °F 64
